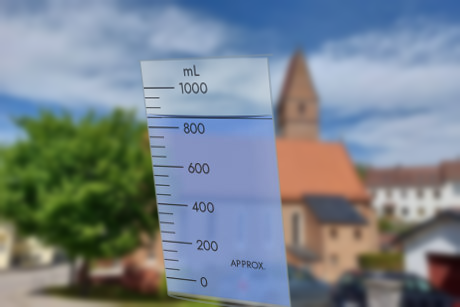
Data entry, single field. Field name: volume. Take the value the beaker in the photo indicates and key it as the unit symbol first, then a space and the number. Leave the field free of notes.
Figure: mL 850
